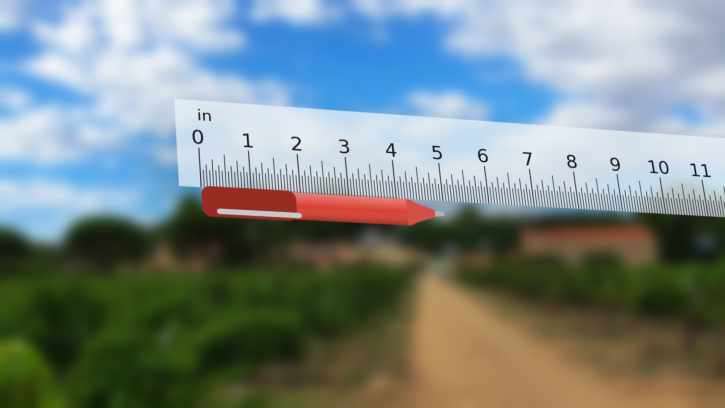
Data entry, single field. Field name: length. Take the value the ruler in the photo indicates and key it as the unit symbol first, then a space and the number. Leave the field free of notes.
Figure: in 5
